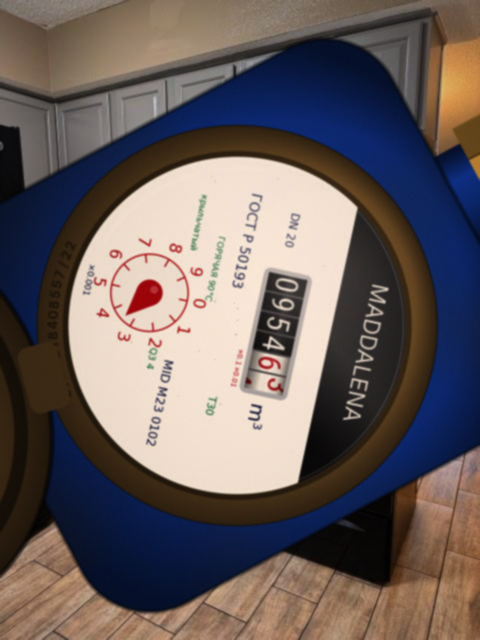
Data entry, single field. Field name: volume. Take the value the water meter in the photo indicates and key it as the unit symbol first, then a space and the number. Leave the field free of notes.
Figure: m³ 954.633
